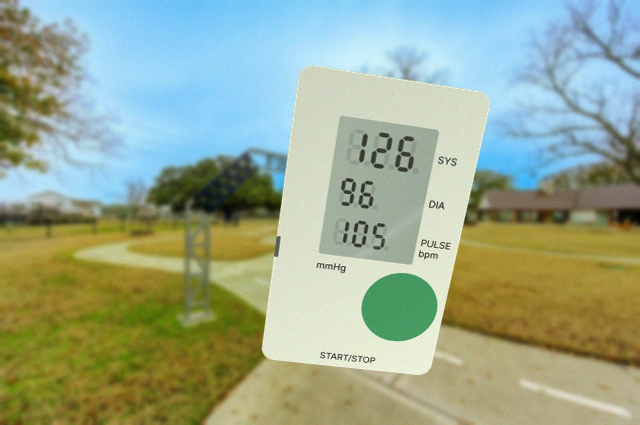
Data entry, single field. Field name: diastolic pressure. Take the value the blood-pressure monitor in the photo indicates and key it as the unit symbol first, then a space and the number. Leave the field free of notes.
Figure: mmHg 96
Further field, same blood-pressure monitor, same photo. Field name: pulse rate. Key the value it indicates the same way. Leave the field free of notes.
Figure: bpm 105
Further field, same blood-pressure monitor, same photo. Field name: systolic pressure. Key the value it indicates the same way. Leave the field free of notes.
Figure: mmHg 126
